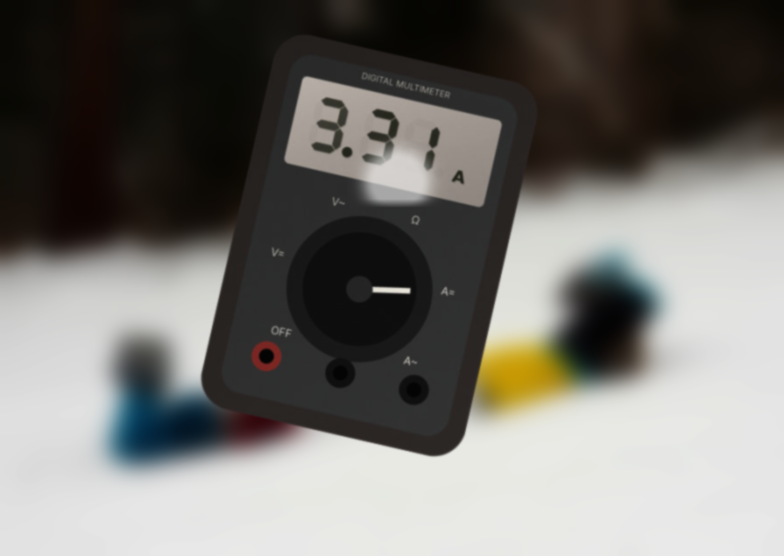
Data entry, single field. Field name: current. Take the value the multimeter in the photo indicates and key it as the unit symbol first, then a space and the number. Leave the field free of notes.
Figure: A 3.31
